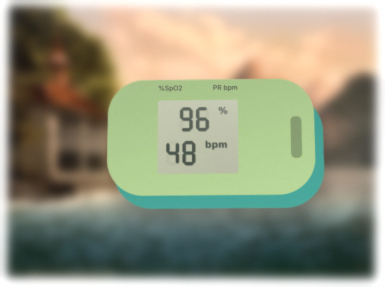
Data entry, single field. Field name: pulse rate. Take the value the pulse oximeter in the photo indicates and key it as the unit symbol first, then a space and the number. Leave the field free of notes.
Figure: bpm 48
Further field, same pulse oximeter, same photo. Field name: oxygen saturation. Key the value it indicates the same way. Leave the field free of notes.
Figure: % 96
